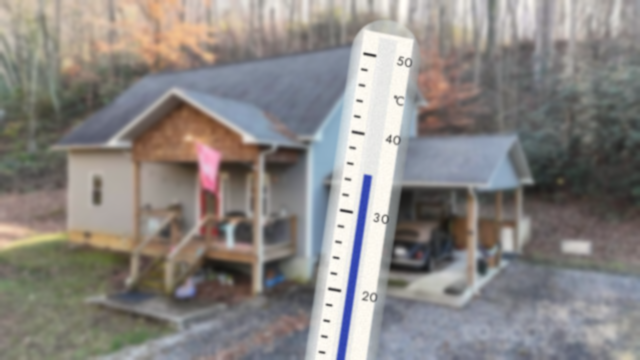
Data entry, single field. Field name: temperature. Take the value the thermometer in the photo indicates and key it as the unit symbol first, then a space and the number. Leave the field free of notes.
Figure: °C 35
